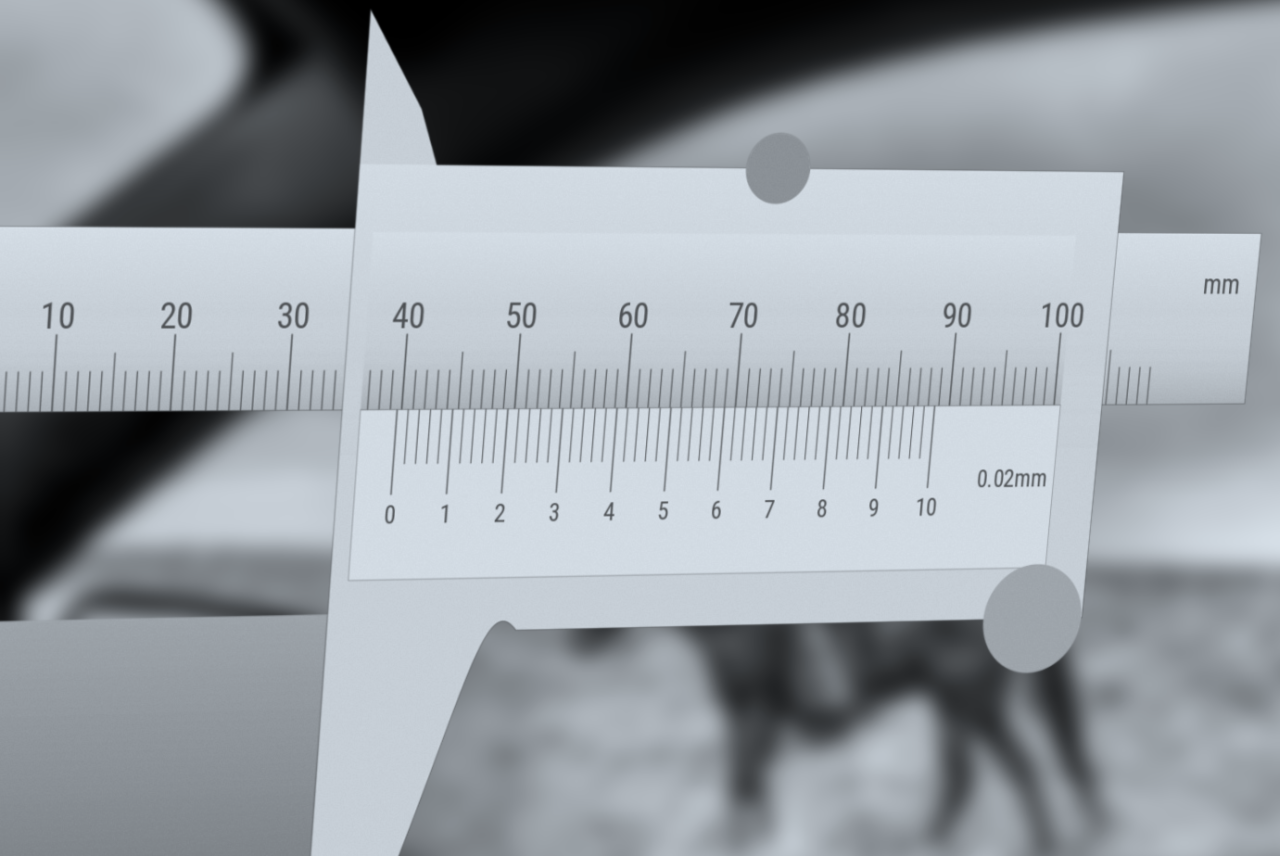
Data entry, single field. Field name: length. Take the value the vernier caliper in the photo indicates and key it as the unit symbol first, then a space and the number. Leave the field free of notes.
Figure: mm 39.6
